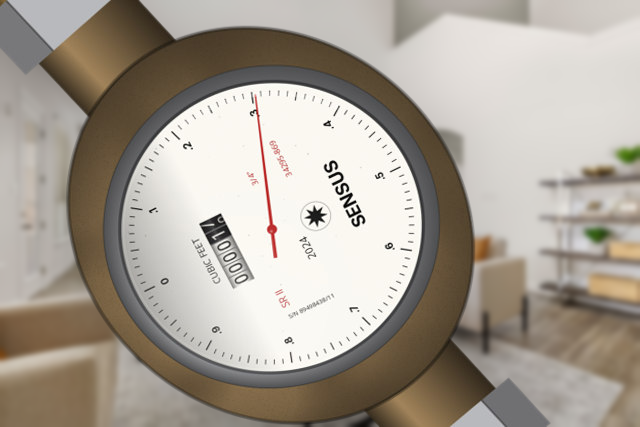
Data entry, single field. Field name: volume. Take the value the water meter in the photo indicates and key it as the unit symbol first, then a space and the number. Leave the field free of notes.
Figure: ft³ 17.30
